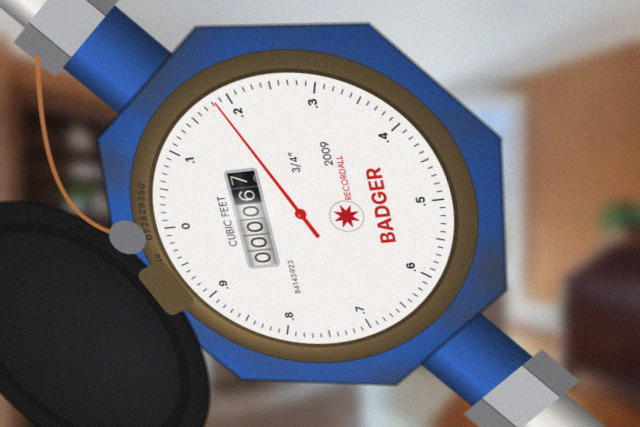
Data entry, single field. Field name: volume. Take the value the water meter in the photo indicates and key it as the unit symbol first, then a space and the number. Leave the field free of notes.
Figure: ft³ 67.18
